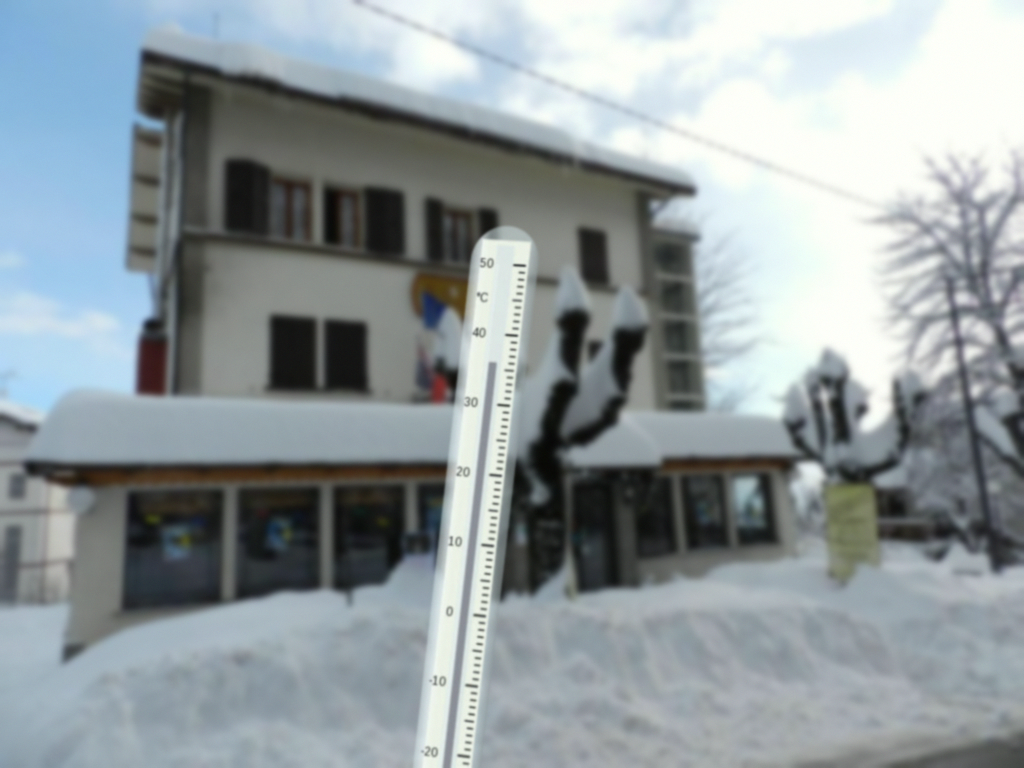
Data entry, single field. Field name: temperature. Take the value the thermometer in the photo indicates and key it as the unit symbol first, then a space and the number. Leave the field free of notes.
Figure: °C 36
